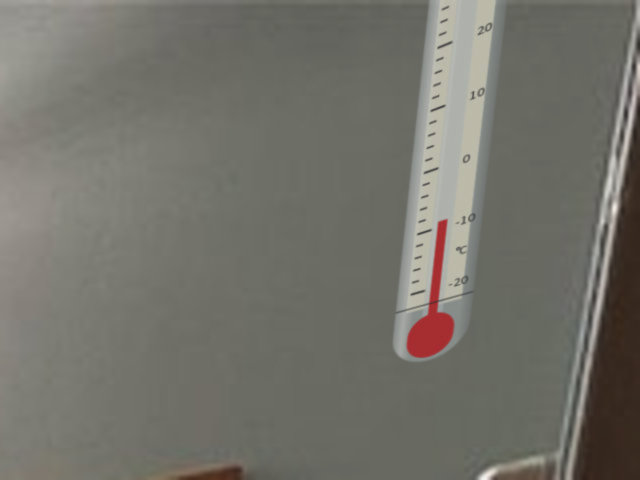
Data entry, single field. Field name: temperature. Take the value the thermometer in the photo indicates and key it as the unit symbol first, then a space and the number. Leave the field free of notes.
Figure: °C -9
